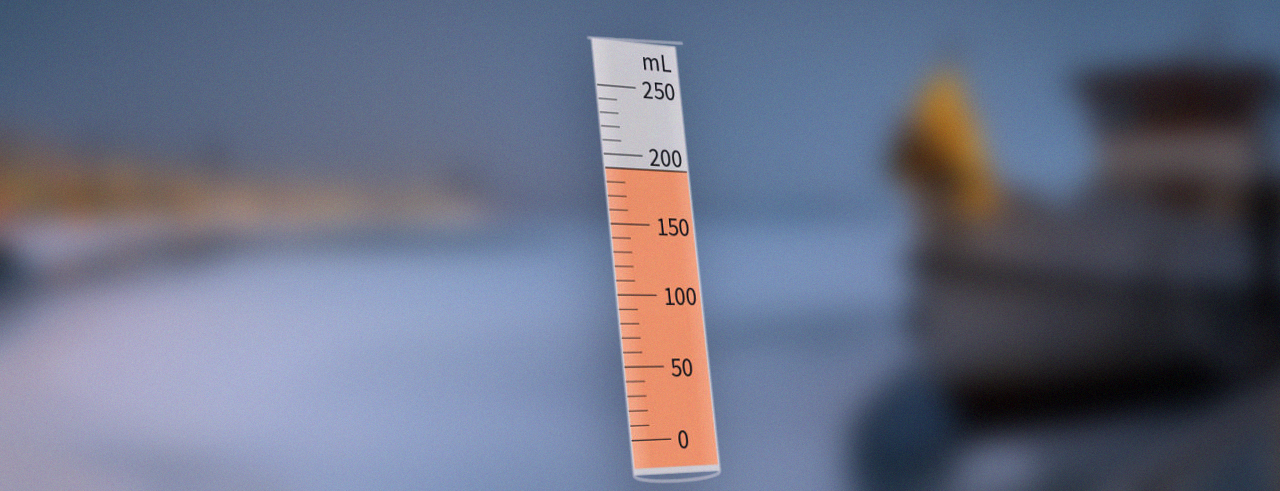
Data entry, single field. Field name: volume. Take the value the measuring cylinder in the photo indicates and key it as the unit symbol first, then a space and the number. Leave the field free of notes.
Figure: mL 190
